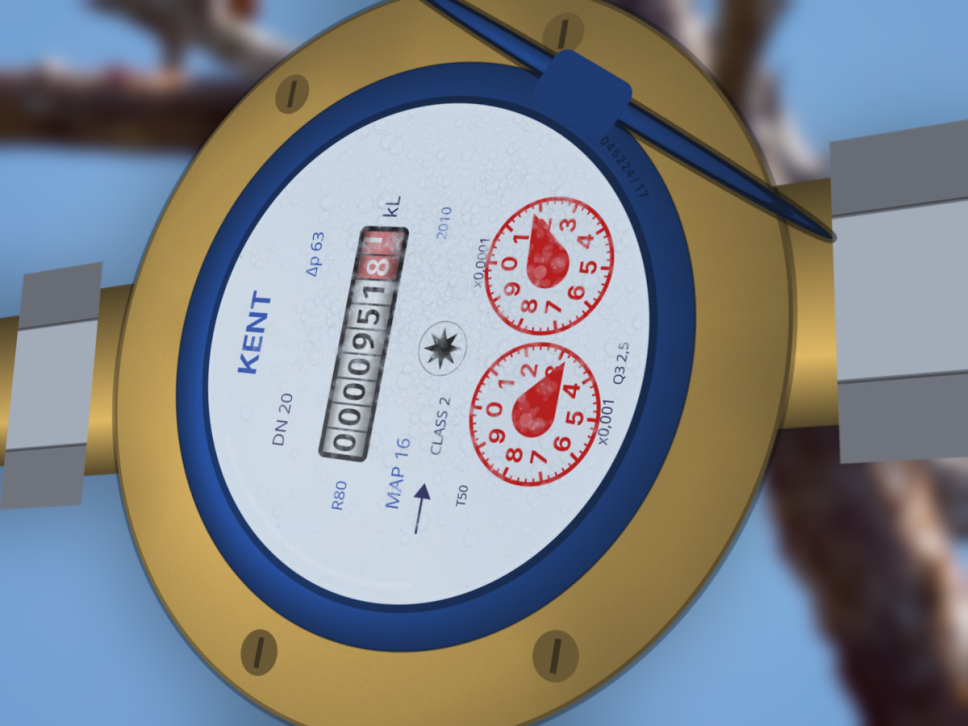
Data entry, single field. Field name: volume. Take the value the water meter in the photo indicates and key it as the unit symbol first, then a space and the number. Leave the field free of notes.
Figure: kL 951.8131
